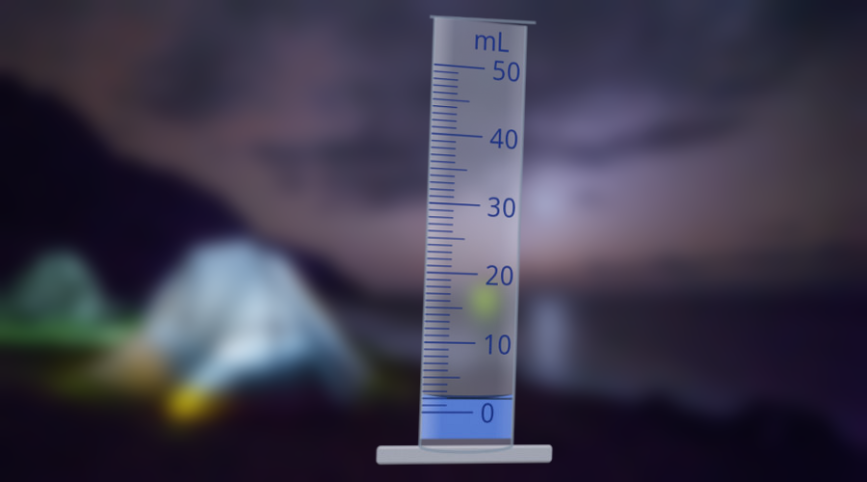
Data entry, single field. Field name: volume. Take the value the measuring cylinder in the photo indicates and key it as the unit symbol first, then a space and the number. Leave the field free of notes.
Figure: mL 2
